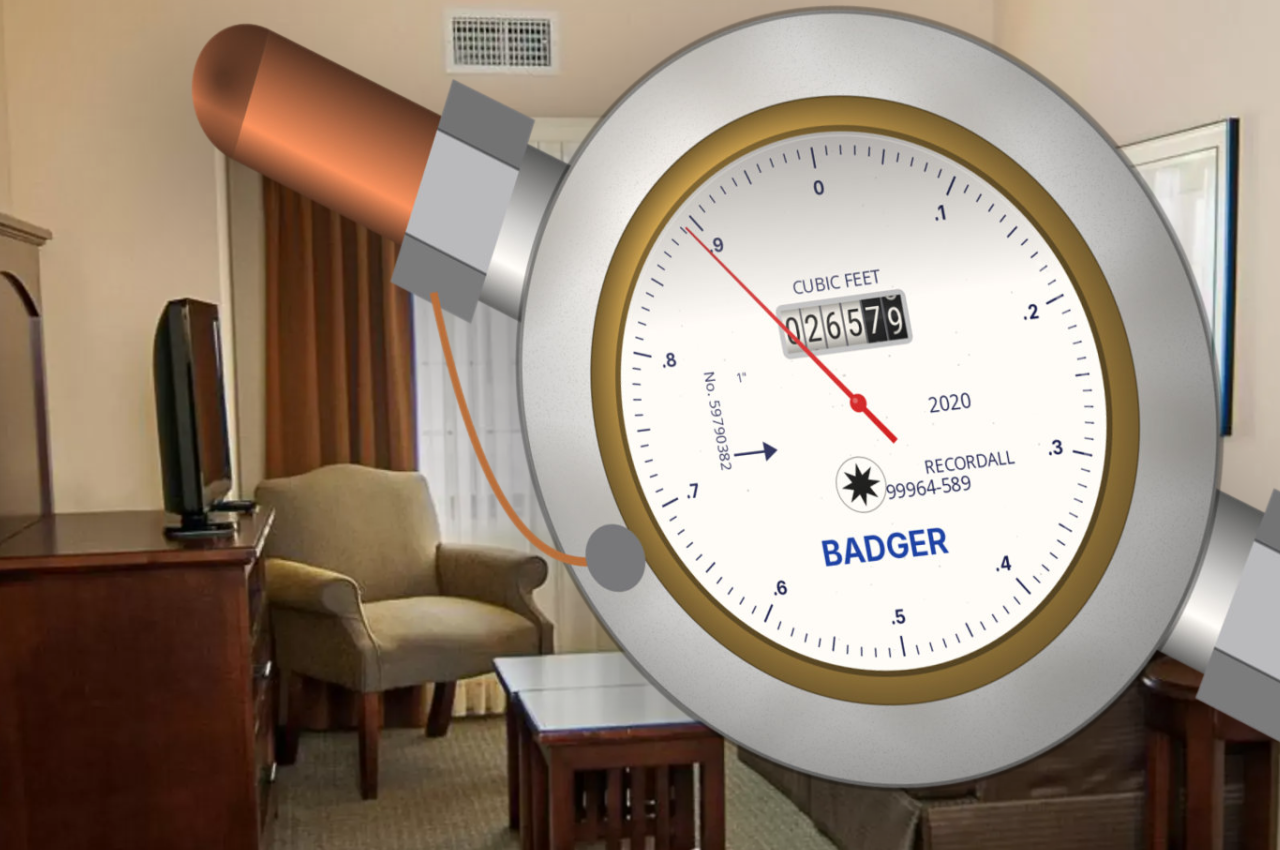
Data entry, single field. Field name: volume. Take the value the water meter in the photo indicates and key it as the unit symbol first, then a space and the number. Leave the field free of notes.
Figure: ft³ 26578.89
